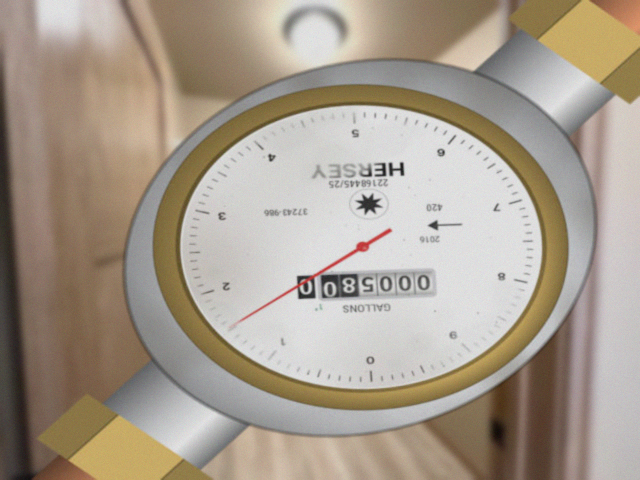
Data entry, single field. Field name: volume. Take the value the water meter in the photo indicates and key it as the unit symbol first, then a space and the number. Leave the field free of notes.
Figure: gal 5801.5
